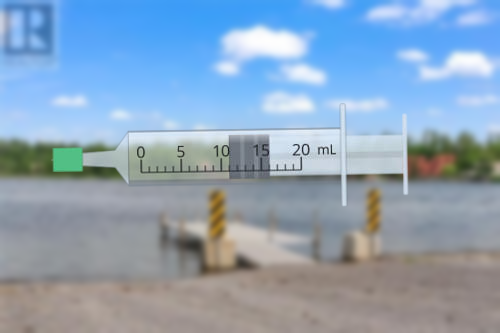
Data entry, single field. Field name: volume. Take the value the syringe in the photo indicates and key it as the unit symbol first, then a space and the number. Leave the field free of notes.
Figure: mL 11
